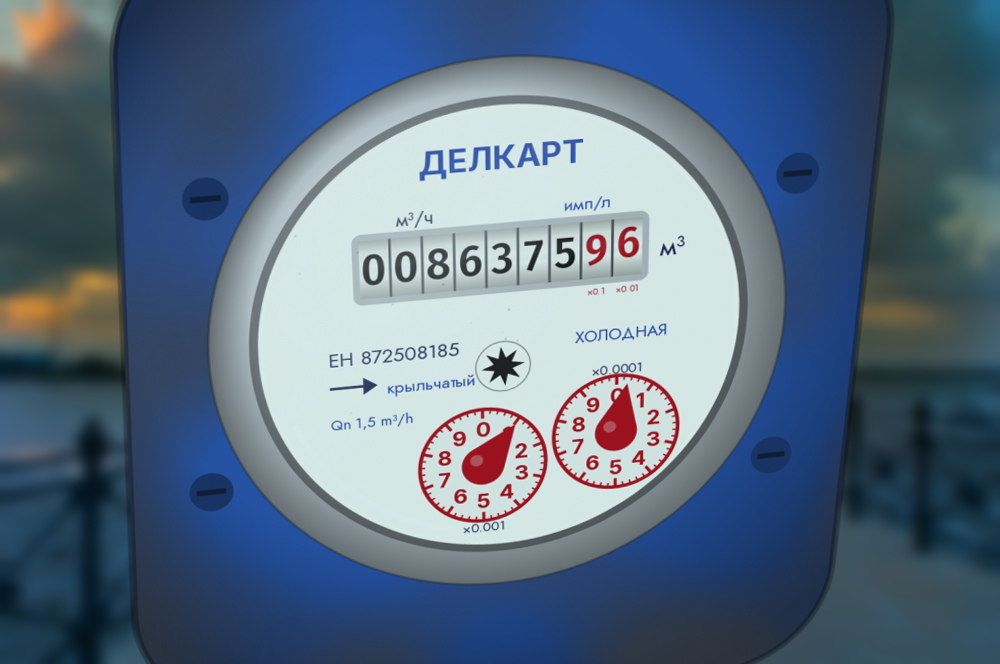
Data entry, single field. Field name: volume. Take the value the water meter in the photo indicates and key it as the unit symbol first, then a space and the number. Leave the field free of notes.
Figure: m³ 86375.9610
